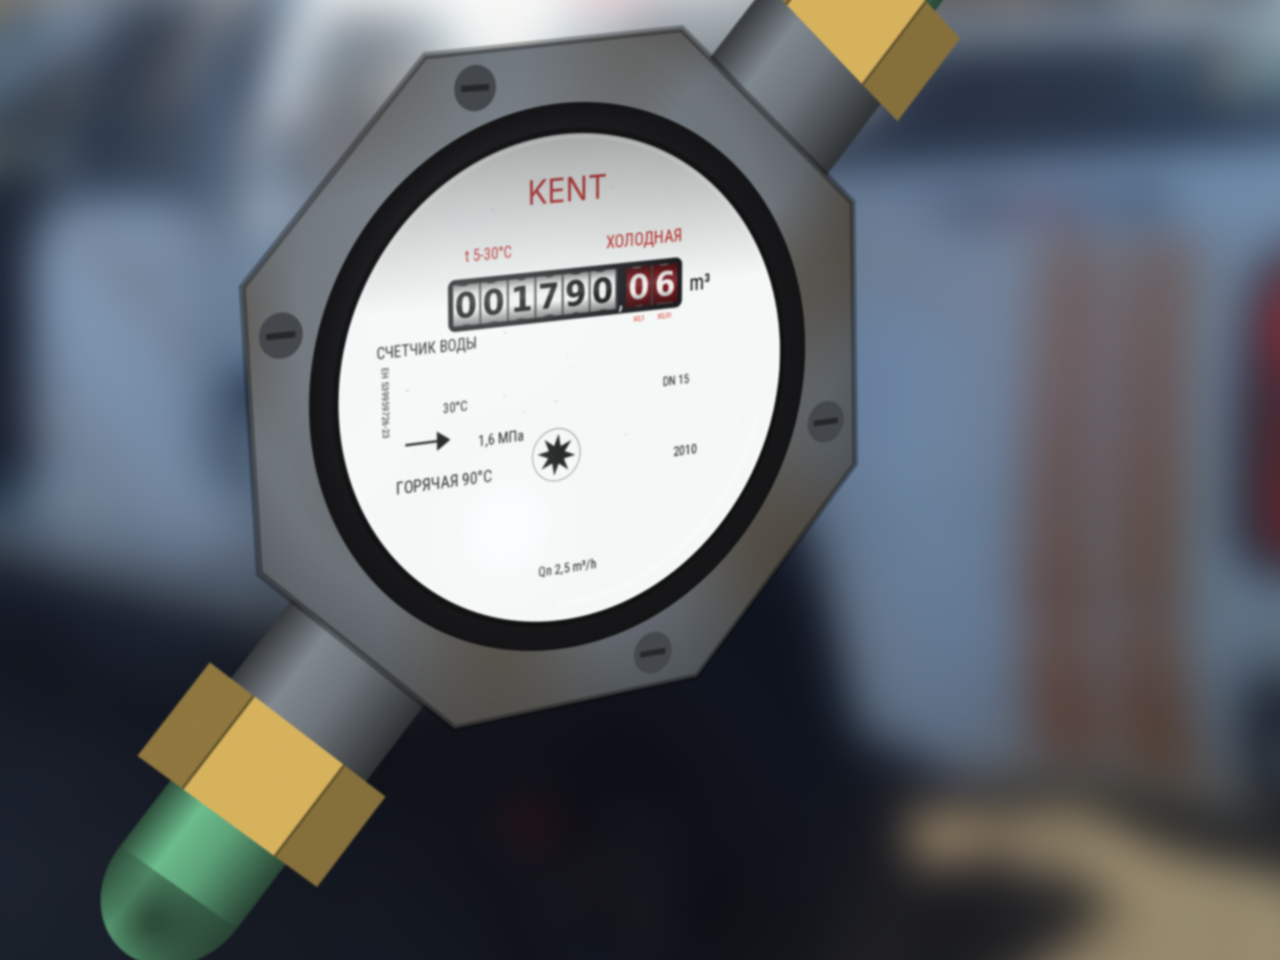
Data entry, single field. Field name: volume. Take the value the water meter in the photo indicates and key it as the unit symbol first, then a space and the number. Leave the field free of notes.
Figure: m³ 1790.06
